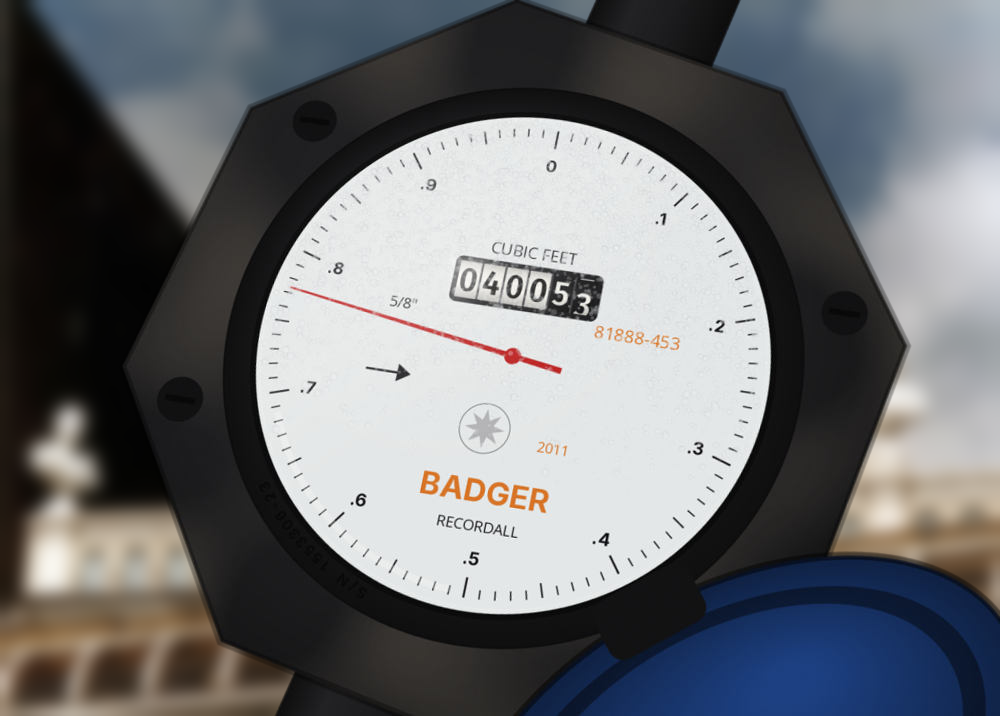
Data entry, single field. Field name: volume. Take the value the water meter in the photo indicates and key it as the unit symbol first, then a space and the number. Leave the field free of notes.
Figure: ft³ 40052.77
